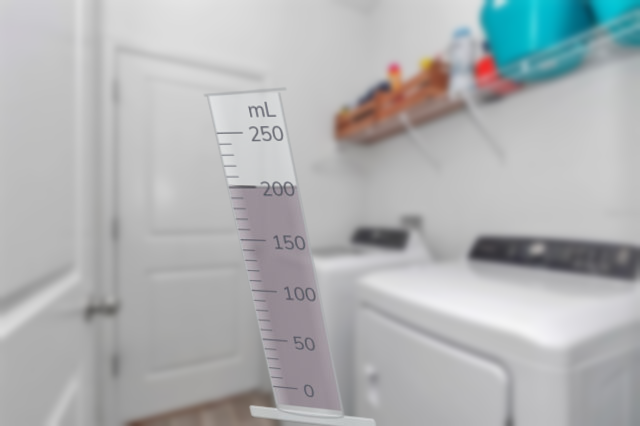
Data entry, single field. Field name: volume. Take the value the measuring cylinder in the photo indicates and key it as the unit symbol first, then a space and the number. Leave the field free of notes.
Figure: mL 200
